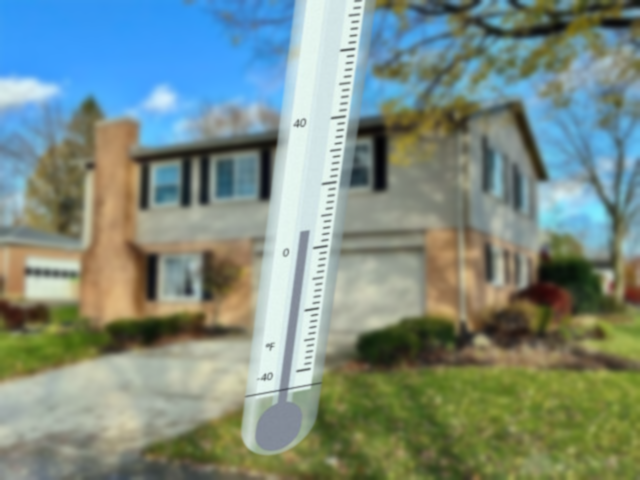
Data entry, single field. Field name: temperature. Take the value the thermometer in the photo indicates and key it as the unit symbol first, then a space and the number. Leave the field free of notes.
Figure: °F 6
